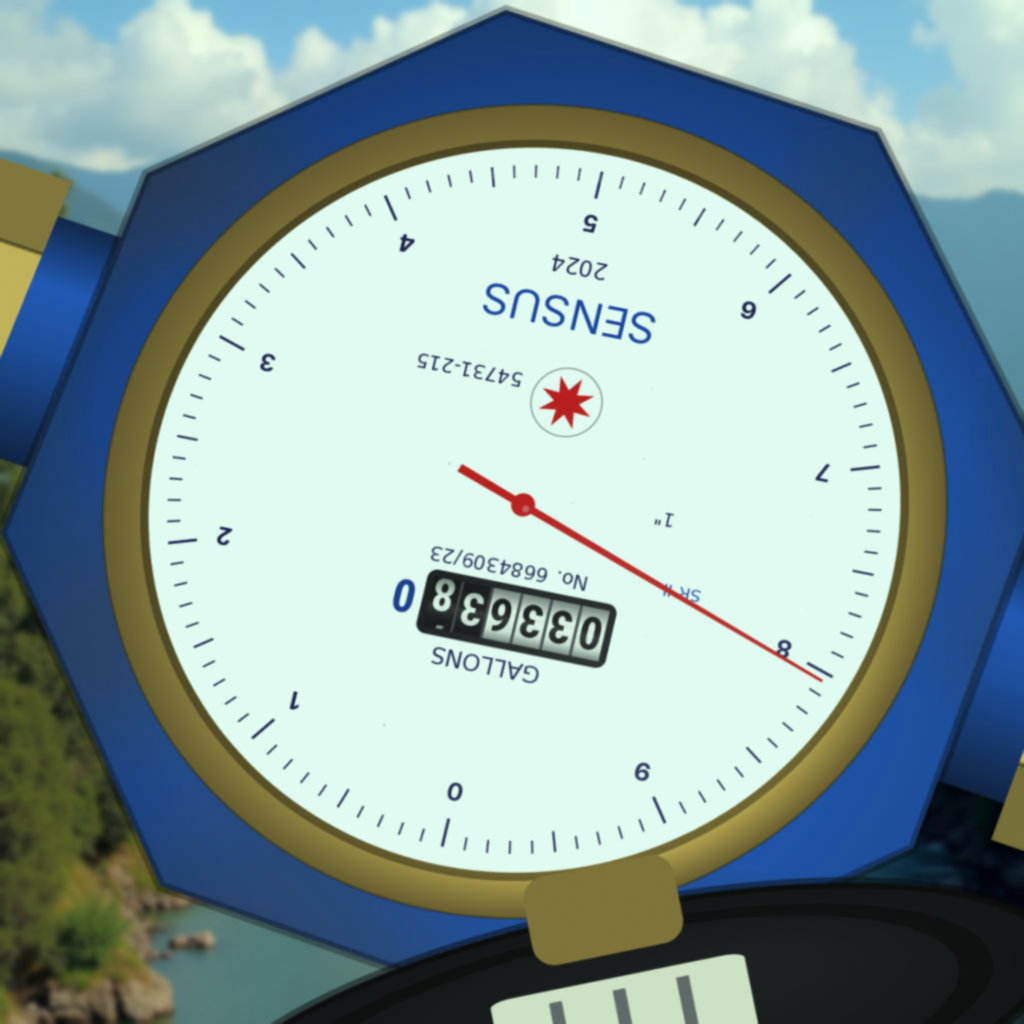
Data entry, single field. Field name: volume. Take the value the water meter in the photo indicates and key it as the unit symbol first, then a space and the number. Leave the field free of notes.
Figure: gal 336378.0
